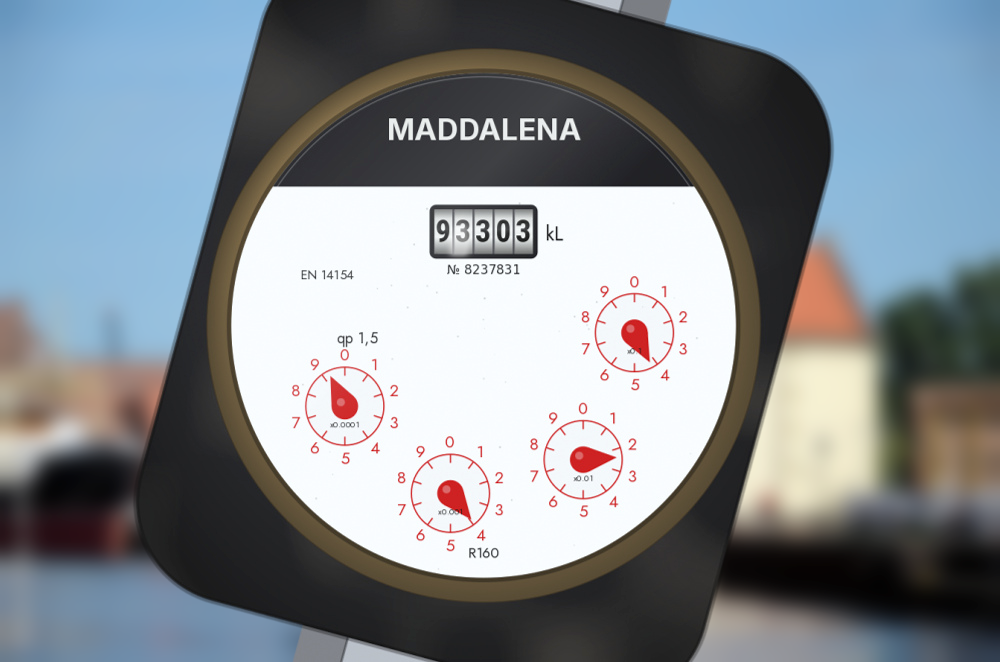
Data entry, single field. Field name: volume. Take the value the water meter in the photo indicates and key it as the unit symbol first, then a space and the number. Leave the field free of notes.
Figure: kL 93303.4239
